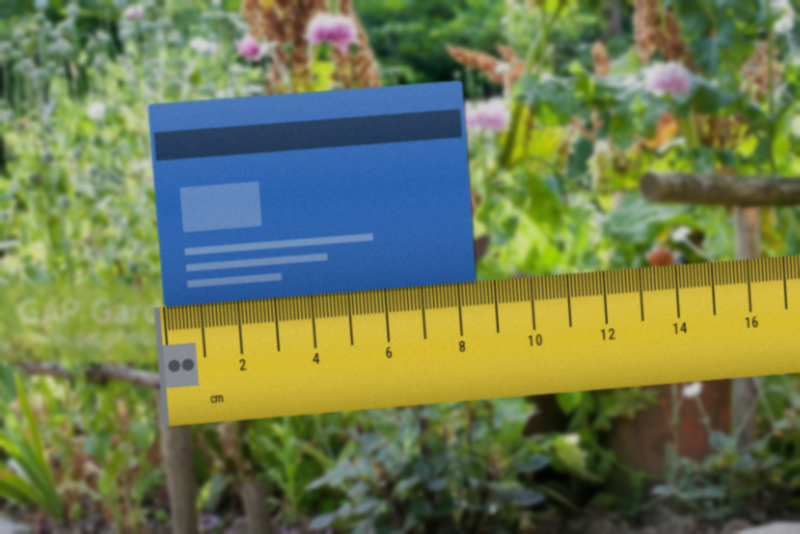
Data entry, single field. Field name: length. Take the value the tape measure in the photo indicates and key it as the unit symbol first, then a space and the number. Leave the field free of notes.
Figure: cm 8.5
